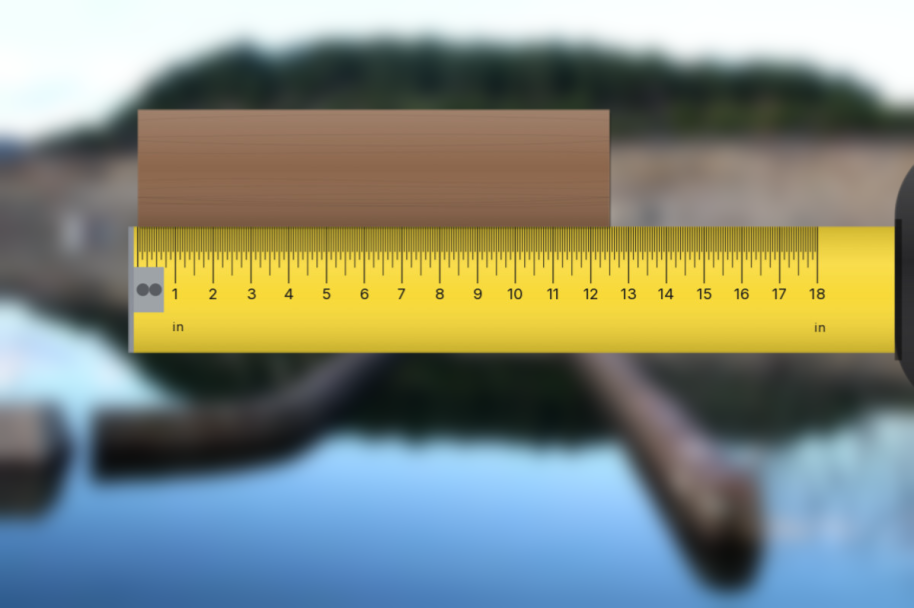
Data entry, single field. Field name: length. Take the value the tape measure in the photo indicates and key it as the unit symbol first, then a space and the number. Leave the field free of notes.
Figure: in 12.5
